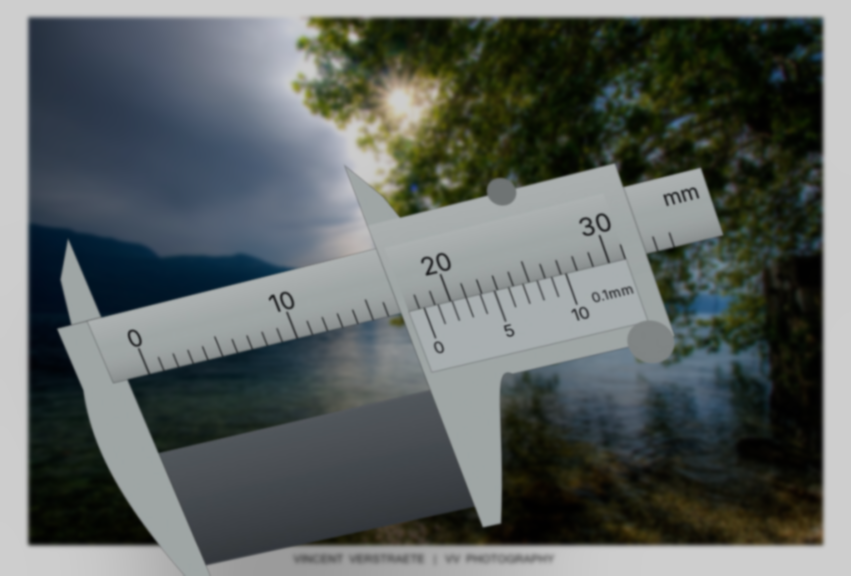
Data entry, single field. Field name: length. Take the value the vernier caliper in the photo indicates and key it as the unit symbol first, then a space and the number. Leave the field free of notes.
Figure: mm 18.3
